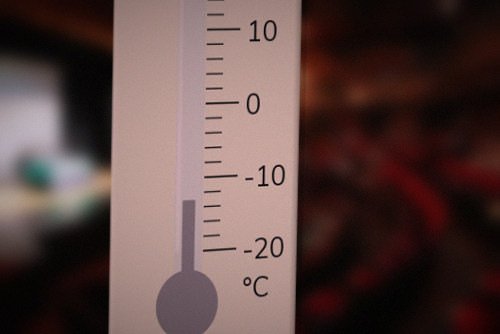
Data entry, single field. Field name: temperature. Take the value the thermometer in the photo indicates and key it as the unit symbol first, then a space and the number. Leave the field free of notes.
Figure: °C -13
